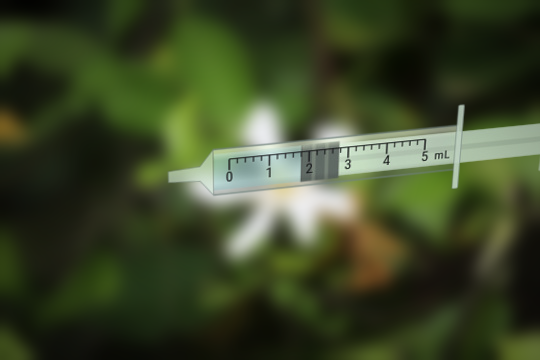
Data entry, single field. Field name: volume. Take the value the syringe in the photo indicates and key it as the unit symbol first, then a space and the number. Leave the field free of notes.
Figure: mL 1.8
